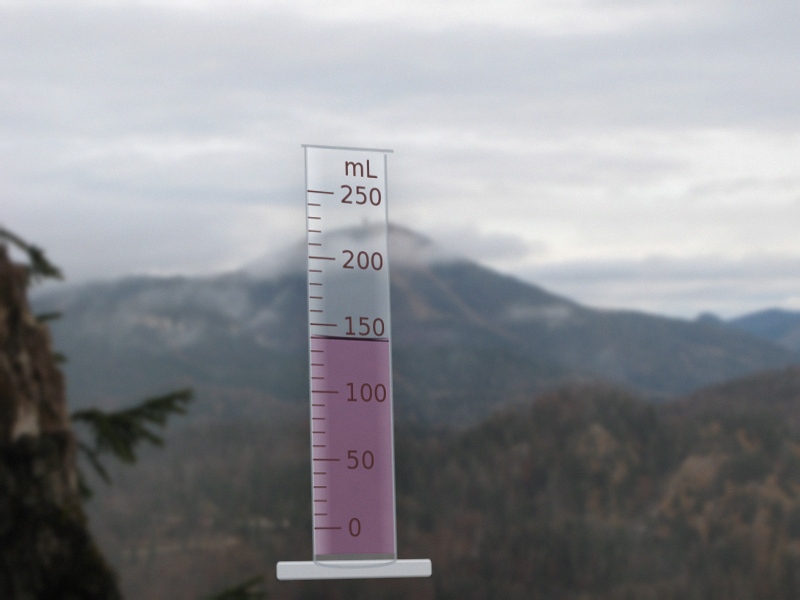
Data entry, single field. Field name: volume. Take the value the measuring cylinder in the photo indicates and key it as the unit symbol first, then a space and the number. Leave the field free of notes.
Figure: mL 140
